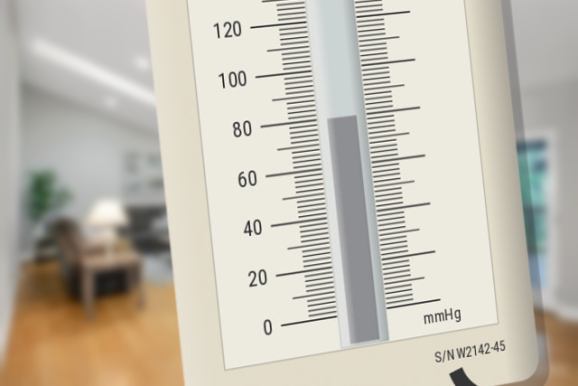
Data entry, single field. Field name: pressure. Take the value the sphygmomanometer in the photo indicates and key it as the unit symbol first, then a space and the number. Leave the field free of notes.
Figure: mmHg 80
